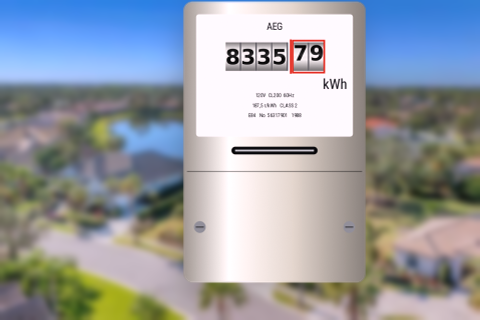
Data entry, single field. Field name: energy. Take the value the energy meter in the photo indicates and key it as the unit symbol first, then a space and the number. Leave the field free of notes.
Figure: kWh 8335.79
